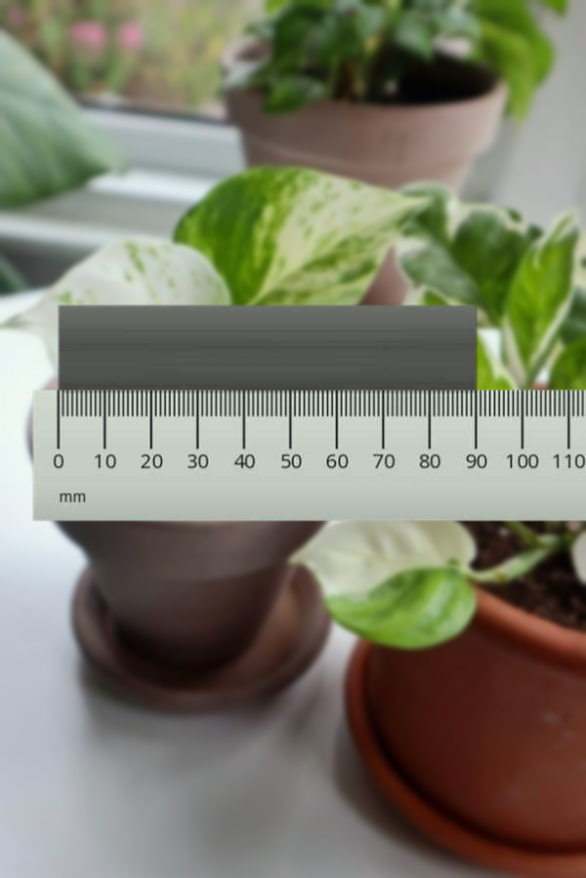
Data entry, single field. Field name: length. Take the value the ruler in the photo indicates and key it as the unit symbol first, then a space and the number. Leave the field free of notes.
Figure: mm 90
